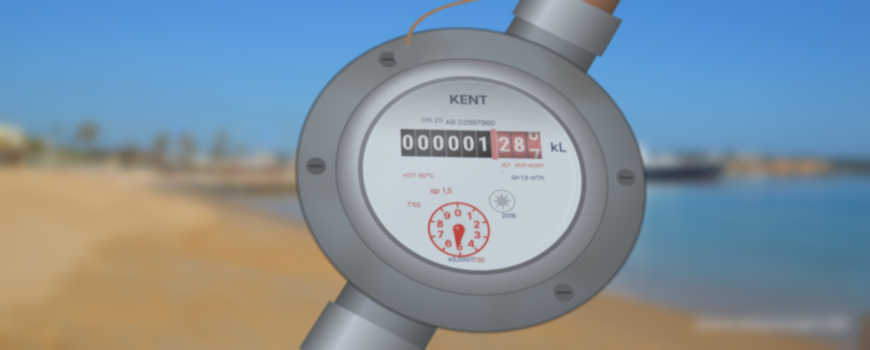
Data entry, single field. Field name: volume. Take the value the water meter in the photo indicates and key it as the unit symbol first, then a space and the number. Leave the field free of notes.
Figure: kL 1.2865
